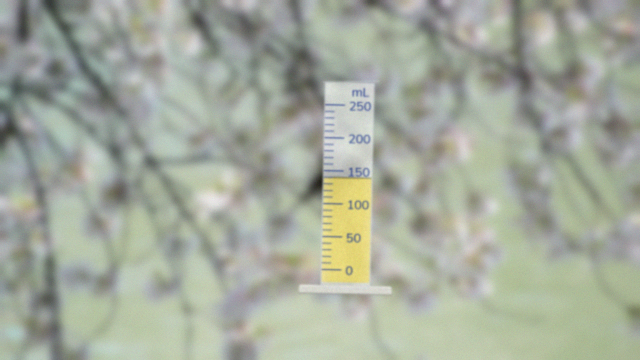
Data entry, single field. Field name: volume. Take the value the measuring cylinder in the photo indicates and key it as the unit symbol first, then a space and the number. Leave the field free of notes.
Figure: mL 140
